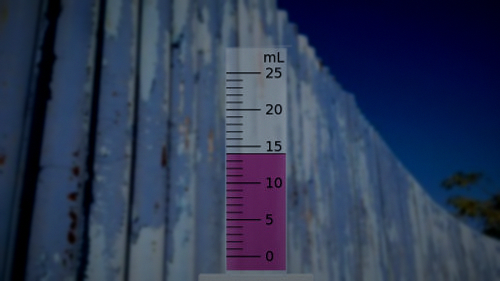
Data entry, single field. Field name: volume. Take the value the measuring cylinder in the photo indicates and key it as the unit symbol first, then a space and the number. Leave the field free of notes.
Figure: mL 14
